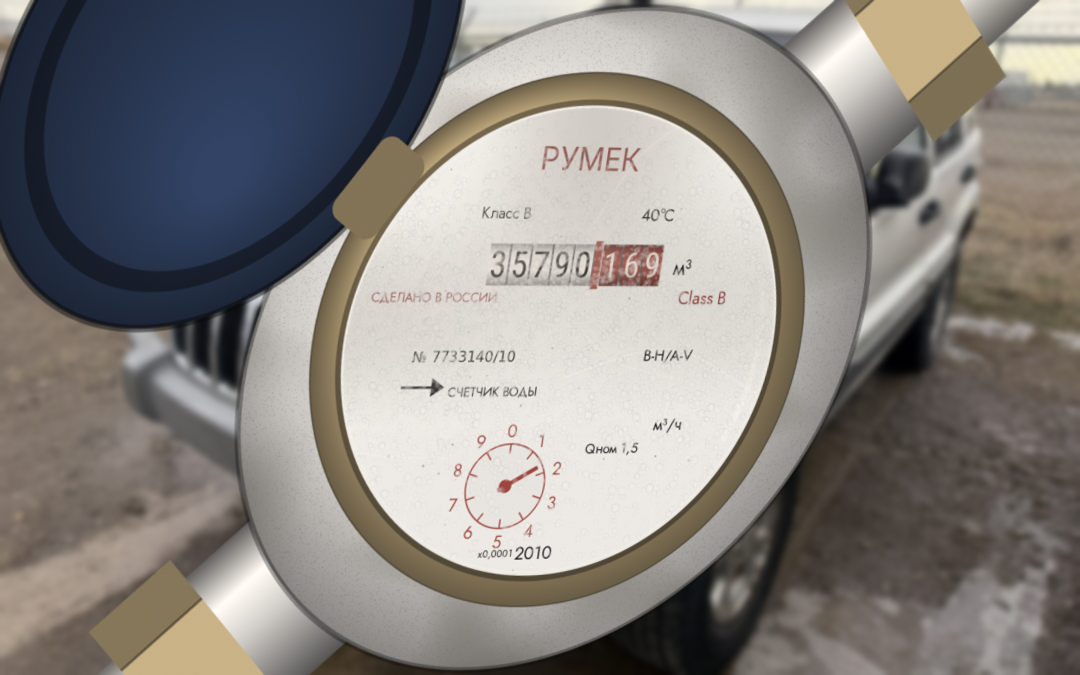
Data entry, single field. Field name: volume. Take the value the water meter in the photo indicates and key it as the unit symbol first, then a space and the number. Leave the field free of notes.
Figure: m³ 35790.1691
